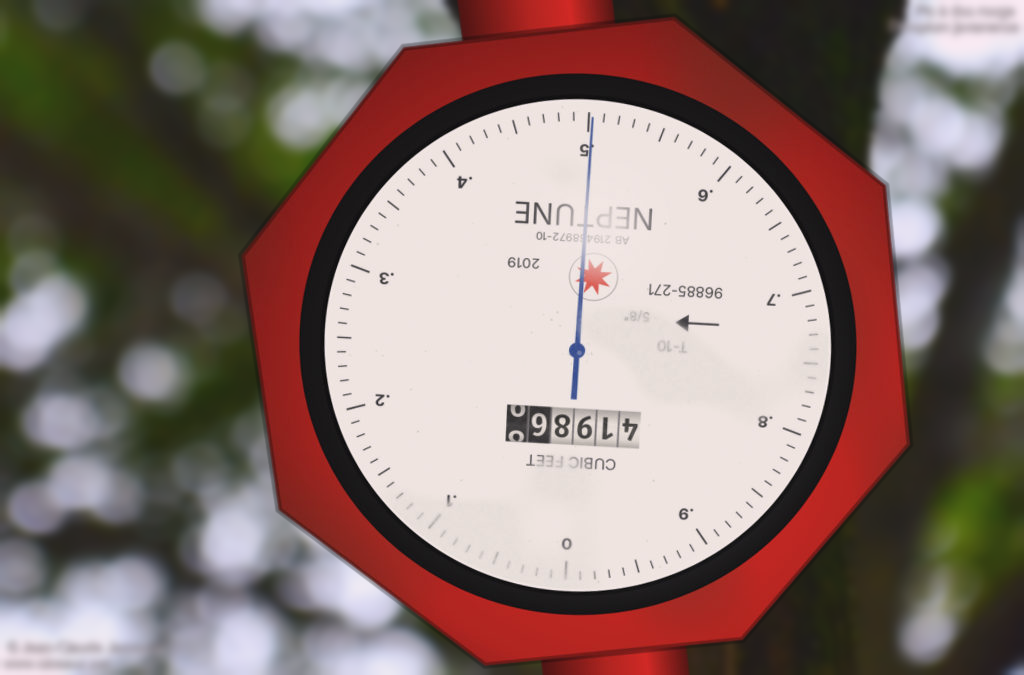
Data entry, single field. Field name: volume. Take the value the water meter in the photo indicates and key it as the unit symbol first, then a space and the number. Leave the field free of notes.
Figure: ft³ 419868.50
